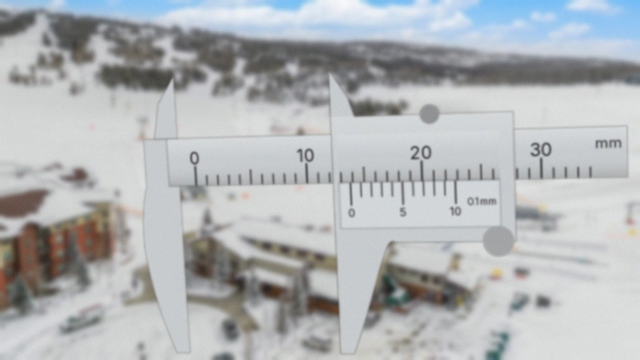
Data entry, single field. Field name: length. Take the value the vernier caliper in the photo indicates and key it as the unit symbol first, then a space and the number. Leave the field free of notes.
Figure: mm 13.8
